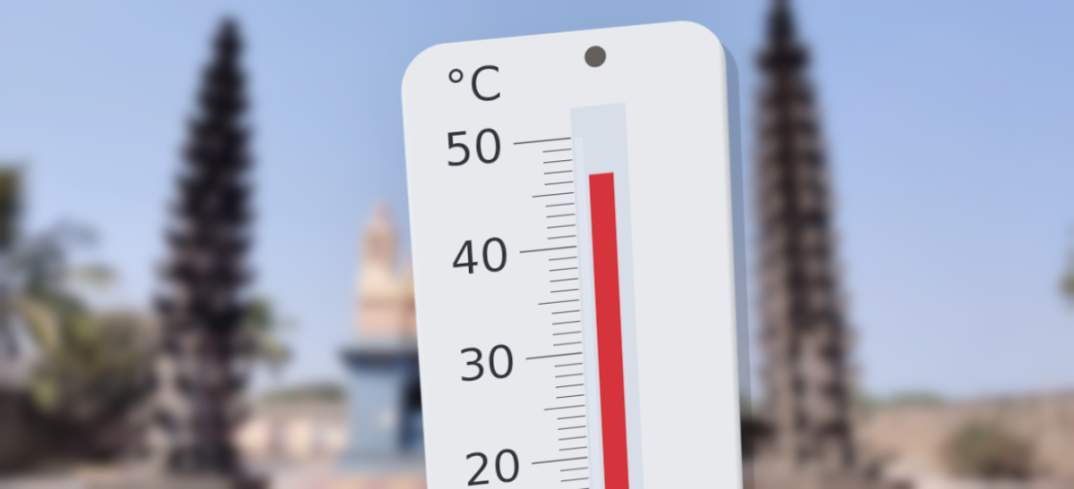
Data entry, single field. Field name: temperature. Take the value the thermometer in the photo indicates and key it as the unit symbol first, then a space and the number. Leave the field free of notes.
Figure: °C 46.5
